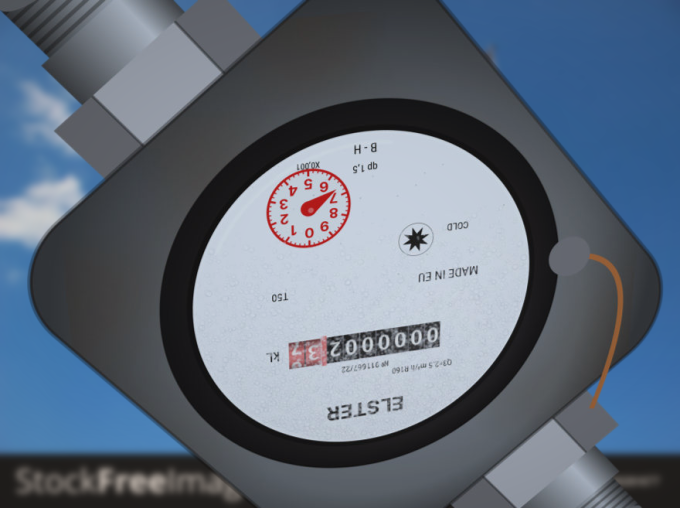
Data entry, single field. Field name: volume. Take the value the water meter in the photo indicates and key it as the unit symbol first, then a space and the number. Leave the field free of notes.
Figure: kL 2.366
